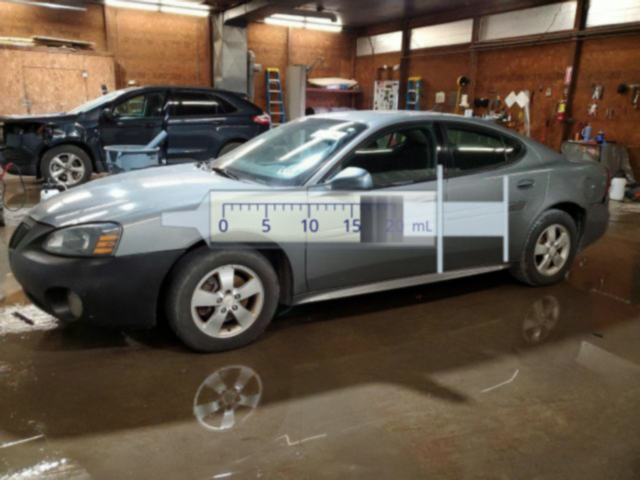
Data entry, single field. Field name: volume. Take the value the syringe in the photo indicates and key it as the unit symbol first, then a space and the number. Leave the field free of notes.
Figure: mL 16
